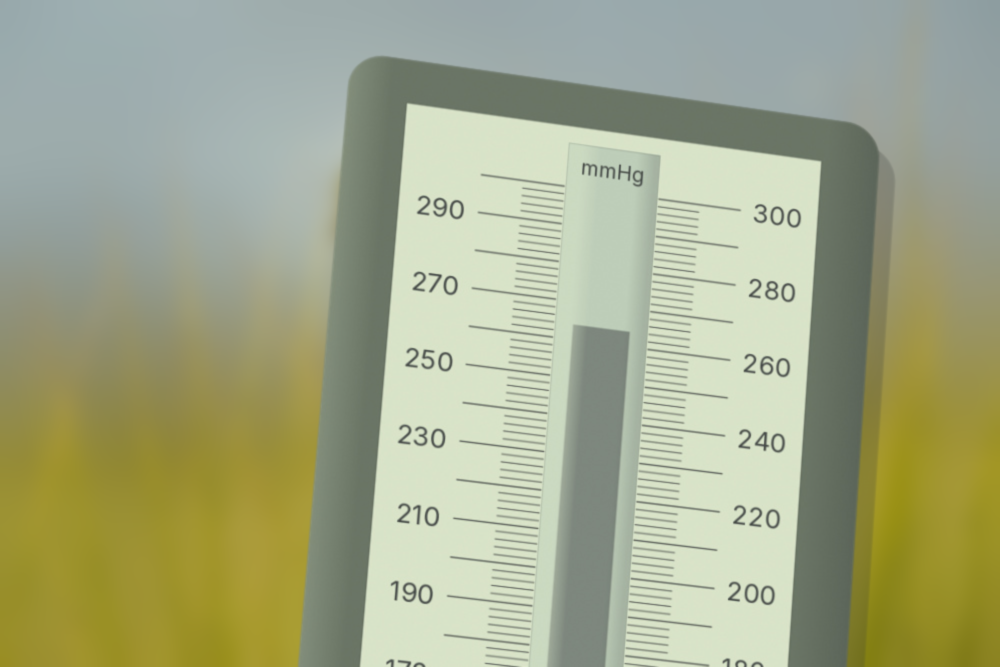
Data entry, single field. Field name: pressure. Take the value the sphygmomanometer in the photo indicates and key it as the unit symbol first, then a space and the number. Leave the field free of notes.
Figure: mmHg 264
